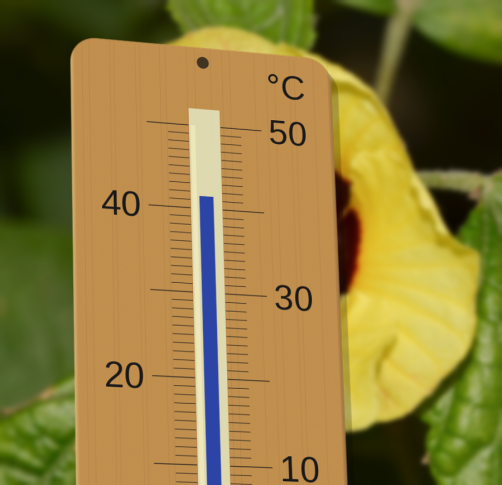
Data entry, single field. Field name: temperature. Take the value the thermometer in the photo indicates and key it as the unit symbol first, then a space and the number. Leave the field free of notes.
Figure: °C 41.5
